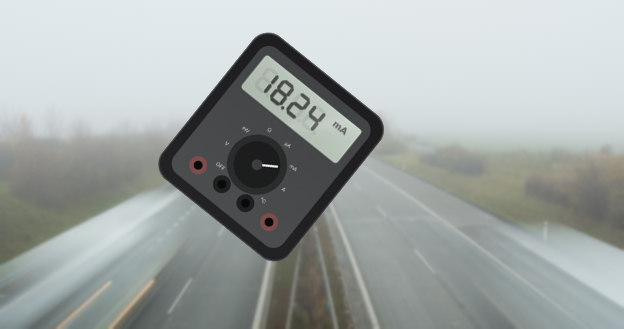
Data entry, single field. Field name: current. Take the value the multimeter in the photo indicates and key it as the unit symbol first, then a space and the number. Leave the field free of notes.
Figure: mA 18.24
